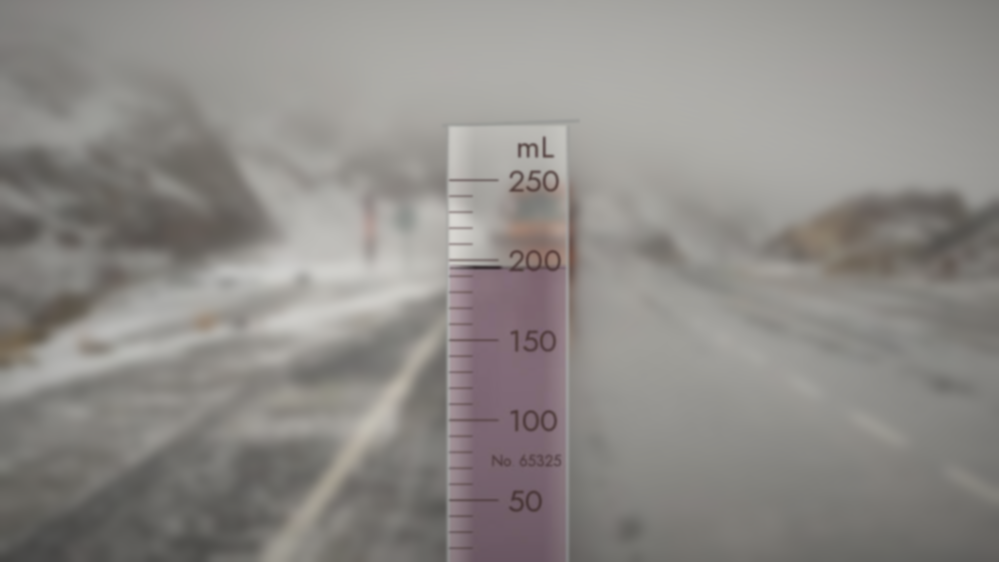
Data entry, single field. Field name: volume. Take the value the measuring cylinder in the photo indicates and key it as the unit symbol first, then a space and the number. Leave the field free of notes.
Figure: mL 195
